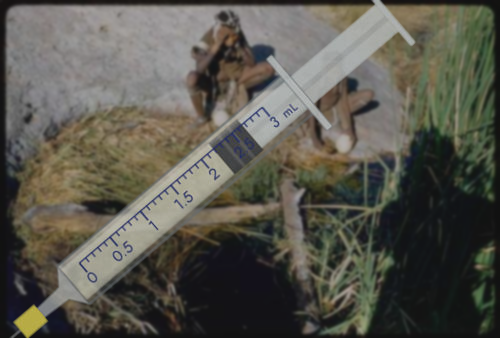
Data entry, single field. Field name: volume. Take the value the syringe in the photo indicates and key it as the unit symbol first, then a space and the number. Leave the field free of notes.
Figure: mL 2.2
